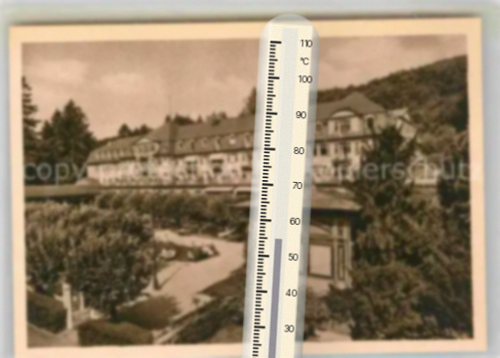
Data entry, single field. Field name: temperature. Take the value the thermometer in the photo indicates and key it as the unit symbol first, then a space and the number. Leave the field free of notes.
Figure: °C 55
